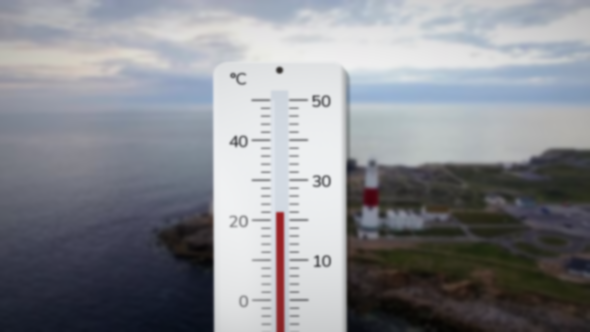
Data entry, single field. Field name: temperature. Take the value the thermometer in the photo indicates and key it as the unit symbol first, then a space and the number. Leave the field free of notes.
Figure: °C 22
